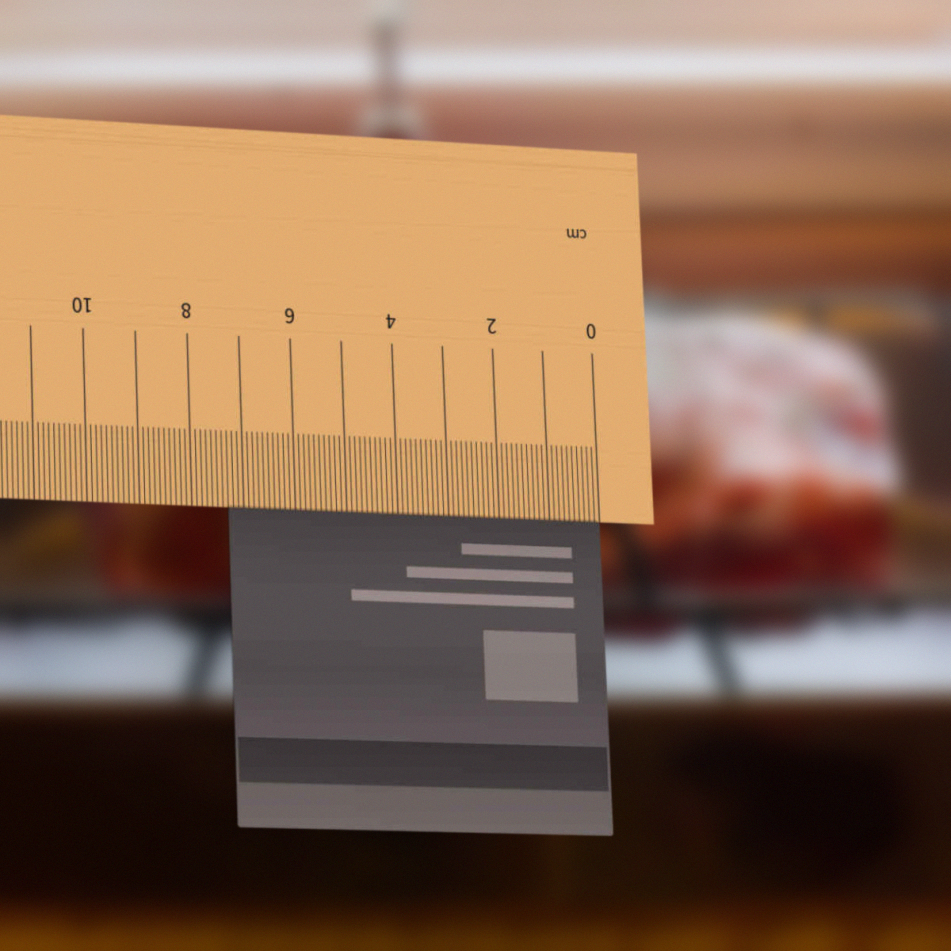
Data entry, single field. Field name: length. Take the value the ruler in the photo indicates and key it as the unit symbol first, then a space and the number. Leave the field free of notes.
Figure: cm 7.3
